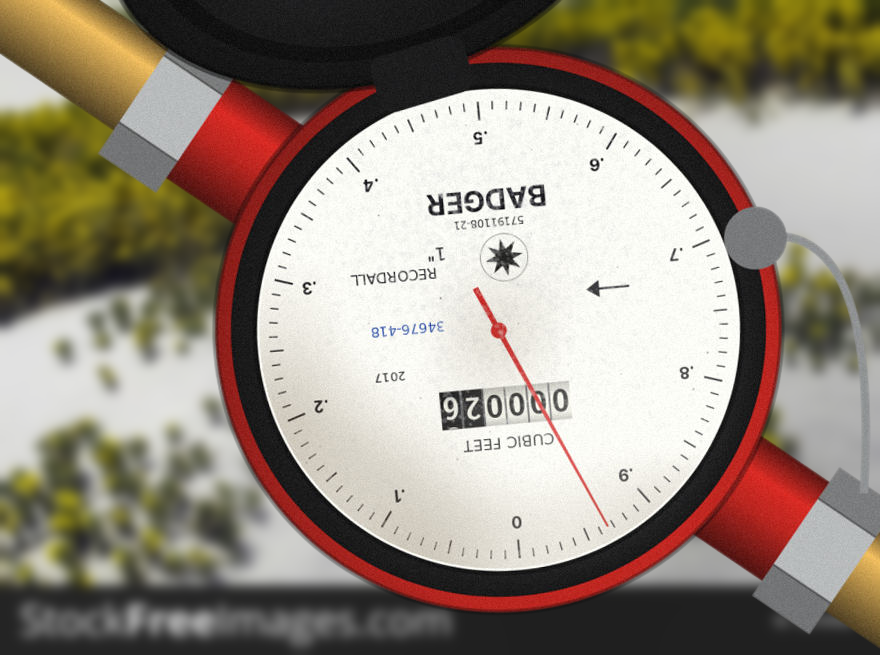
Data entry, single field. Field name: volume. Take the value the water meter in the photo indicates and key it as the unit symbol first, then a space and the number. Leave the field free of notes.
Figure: ft³ 25.93
